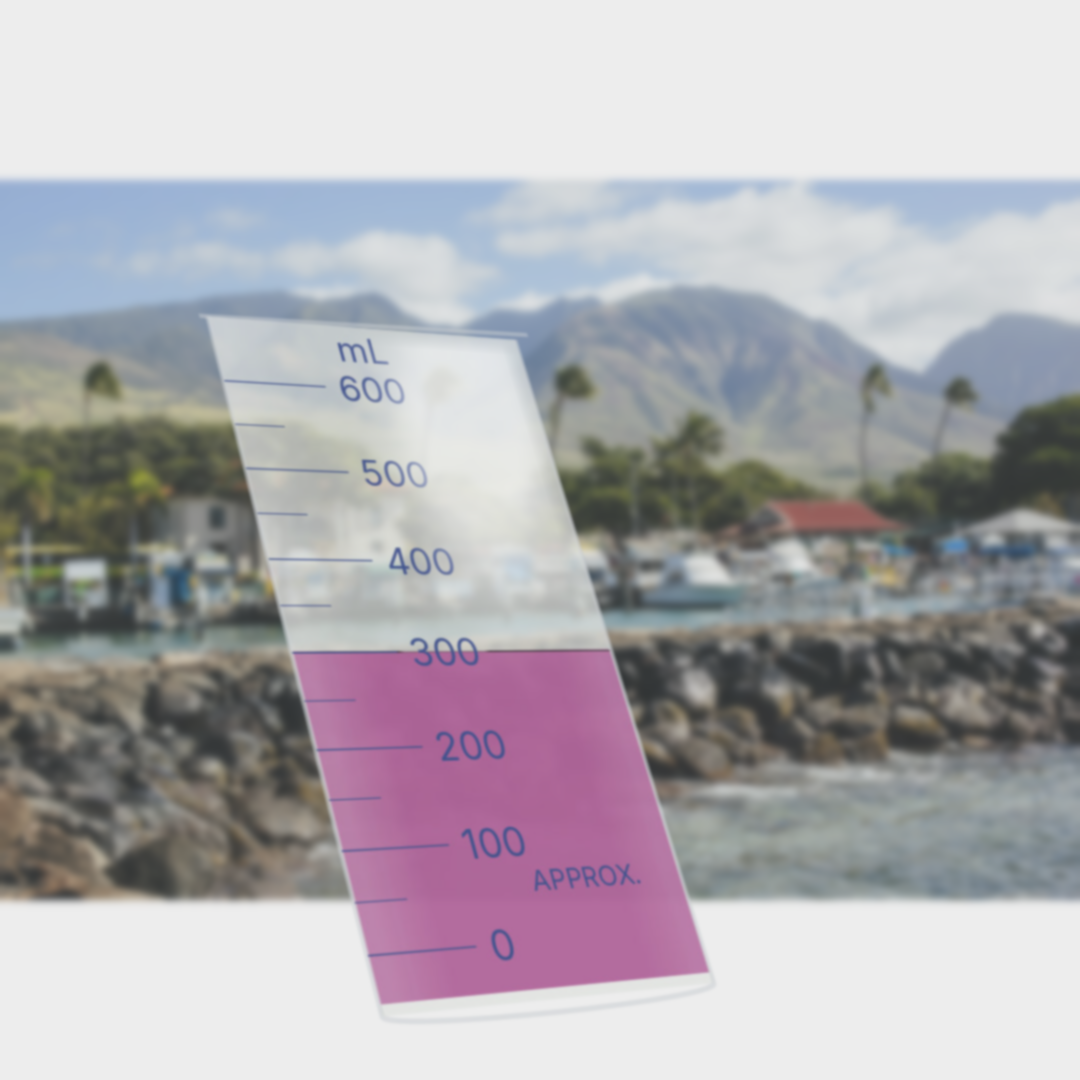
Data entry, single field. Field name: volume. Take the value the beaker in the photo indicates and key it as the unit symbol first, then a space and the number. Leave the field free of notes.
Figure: mL 300
